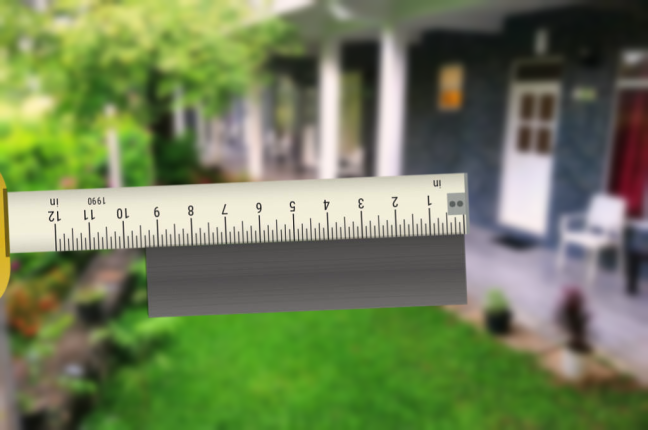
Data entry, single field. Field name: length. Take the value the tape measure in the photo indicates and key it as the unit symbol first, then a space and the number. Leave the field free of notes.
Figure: in 9.375
